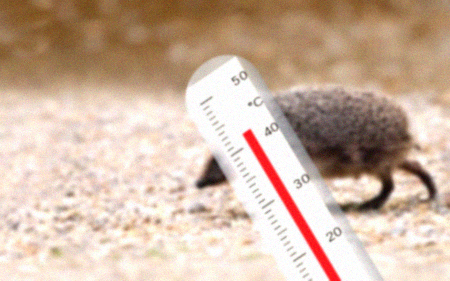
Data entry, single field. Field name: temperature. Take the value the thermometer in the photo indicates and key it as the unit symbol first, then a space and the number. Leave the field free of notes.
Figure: °C 42
